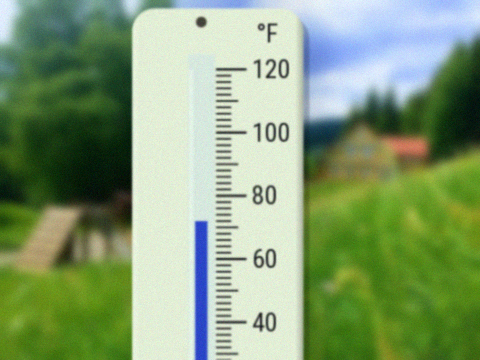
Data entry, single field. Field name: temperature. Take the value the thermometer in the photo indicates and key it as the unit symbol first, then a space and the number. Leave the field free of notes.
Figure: °F 72
